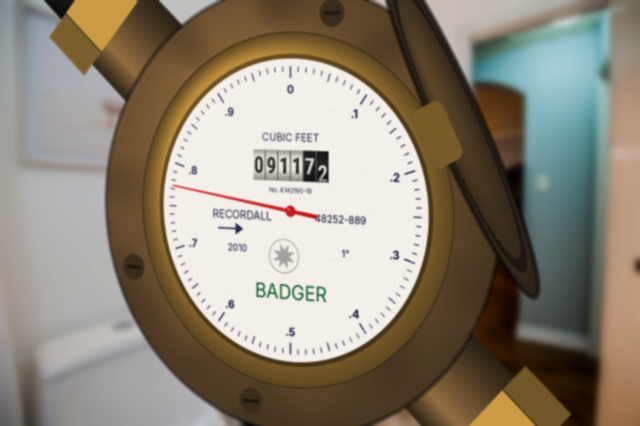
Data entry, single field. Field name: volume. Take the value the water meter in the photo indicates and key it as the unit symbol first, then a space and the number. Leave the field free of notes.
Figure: ft³ 91171.77
